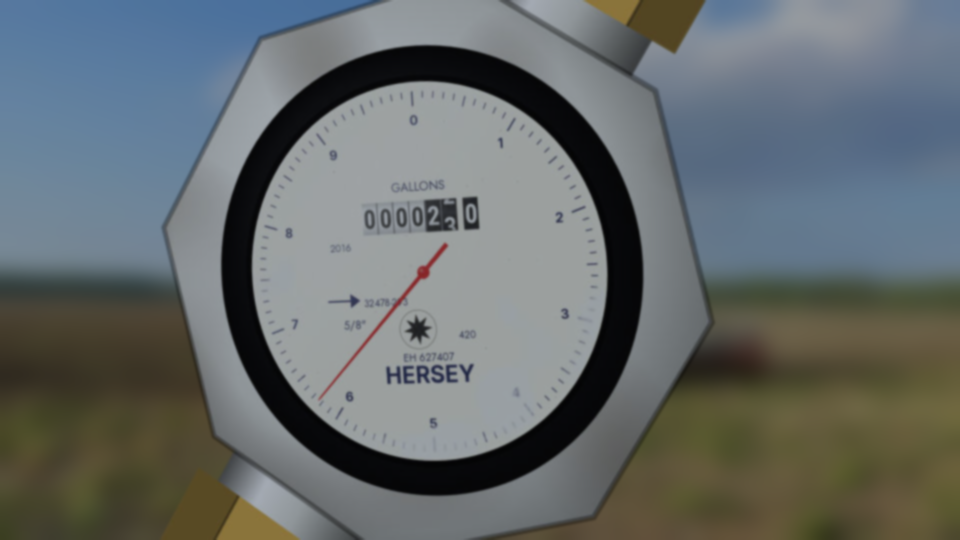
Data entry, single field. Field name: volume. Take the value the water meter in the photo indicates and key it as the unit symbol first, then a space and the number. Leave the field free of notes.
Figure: gal 226.2
